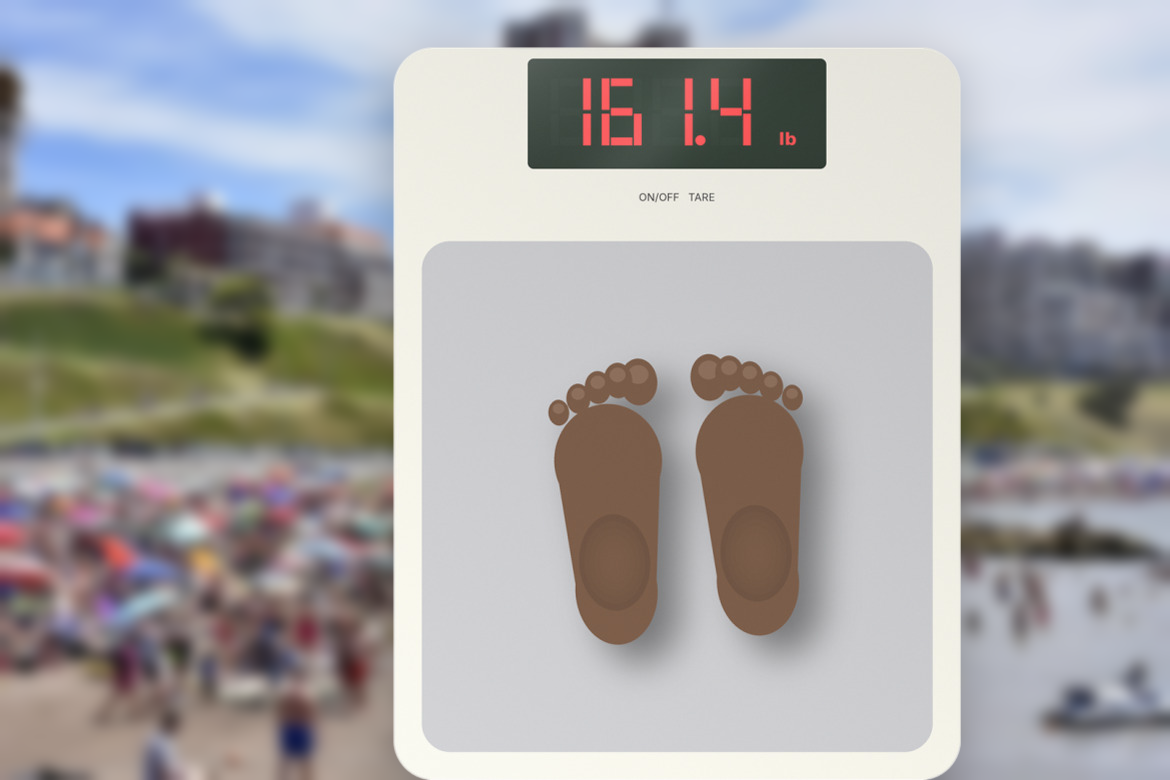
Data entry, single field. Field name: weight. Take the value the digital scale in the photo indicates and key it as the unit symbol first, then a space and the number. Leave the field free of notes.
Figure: lb 161.4
